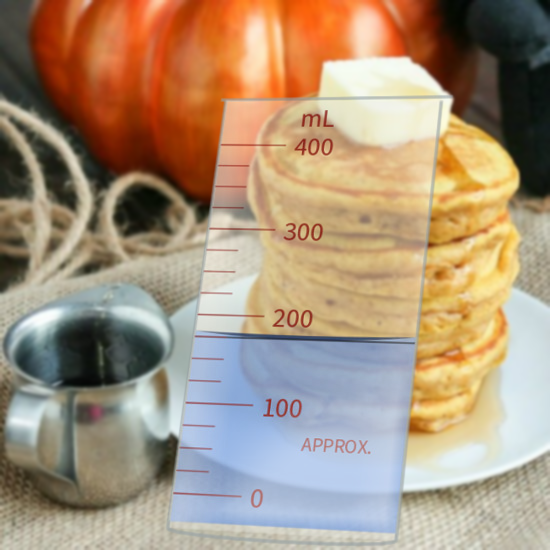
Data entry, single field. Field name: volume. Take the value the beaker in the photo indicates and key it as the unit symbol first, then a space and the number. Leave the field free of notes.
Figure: mL 175
